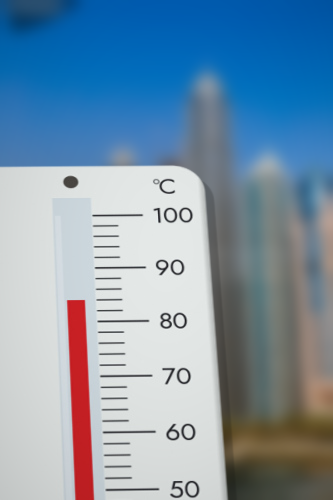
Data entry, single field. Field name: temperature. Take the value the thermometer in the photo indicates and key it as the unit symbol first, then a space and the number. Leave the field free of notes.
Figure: °C 84
